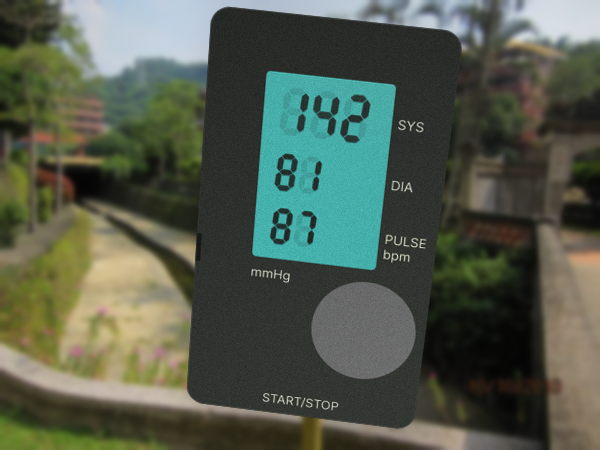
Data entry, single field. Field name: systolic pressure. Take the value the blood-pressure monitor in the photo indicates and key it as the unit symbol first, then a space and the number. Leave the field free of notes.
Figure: mmHg 142
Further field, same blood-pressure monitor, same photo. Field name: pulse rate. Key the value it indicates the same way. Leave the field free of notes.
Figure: bpm 87
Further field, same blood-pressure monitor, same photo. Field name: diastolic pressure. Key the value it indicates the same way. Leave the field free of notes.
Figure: mmHg 81
